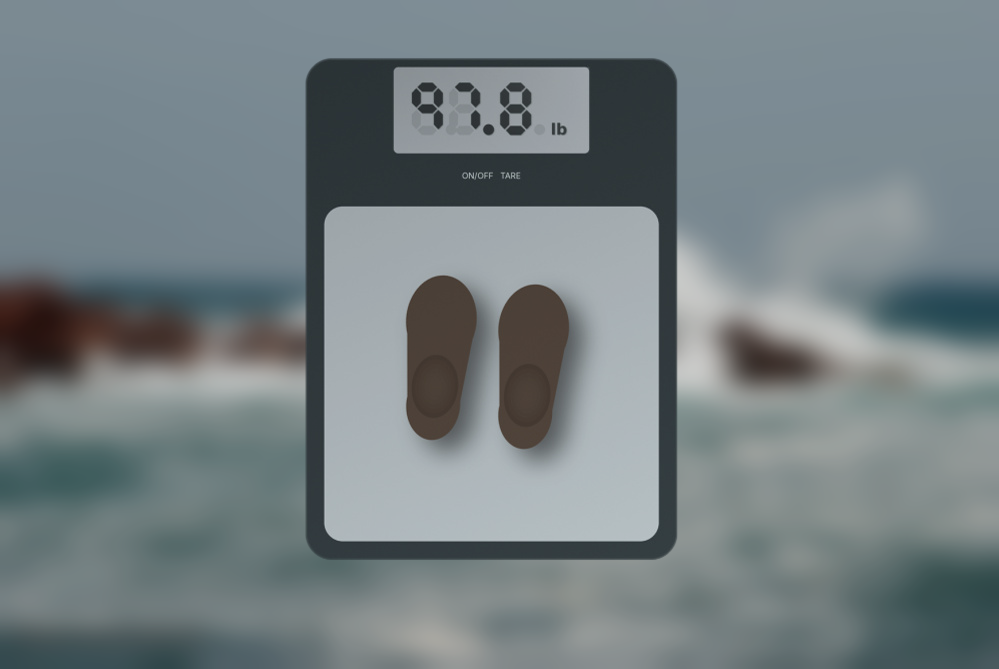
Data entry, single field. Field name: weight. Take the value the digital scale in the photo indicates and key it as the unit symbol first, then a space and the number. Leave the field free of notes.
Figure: lb 97.8
